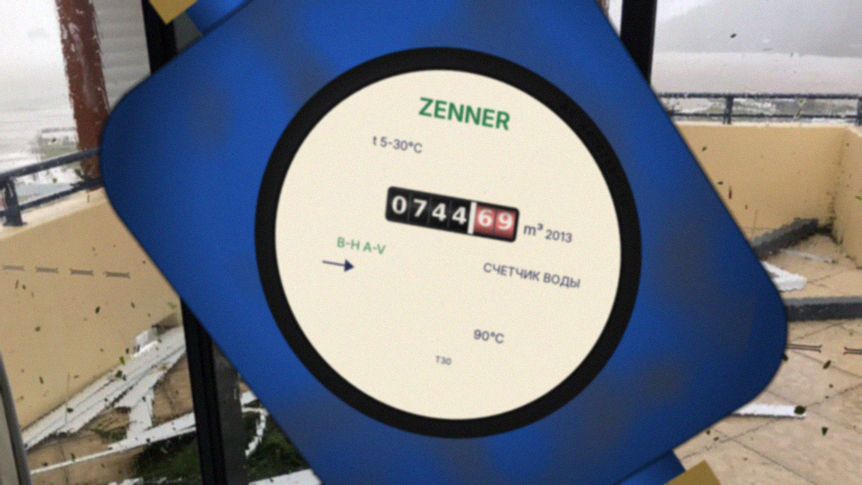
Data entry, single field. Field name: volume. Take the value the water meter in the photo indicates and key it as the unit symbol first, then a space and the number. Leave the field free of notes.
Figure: m³ 744.69
